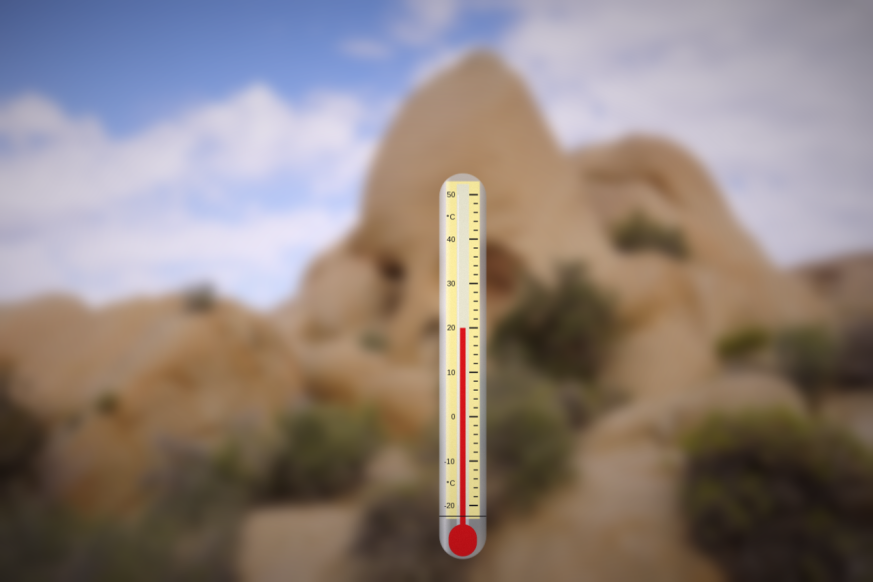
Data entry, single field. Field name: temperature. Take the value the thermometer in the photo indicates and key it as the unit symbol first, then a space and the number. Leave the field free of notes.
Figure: °C 20
